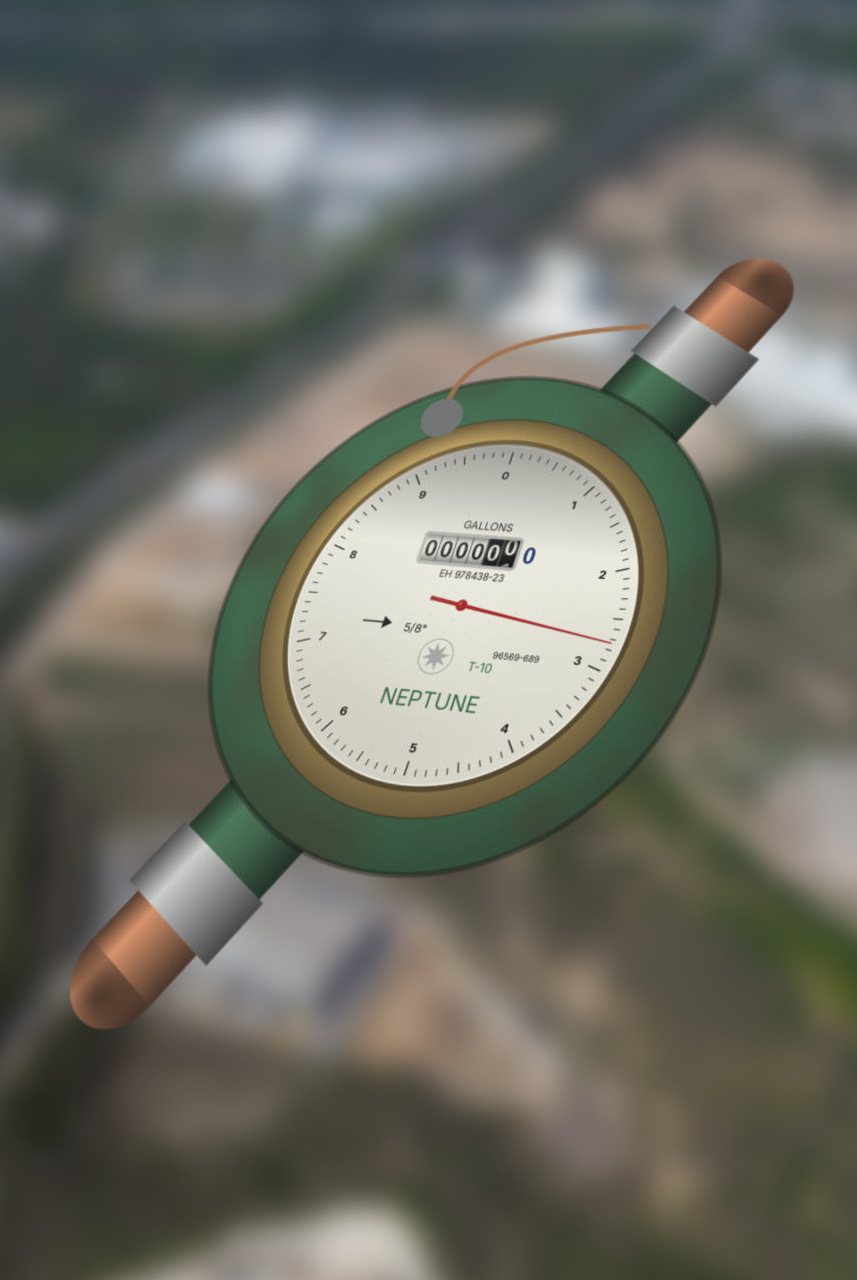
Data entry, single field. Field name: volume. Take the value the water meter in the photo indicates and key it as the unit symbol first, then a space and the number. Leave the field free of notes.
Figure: gal 2.7
